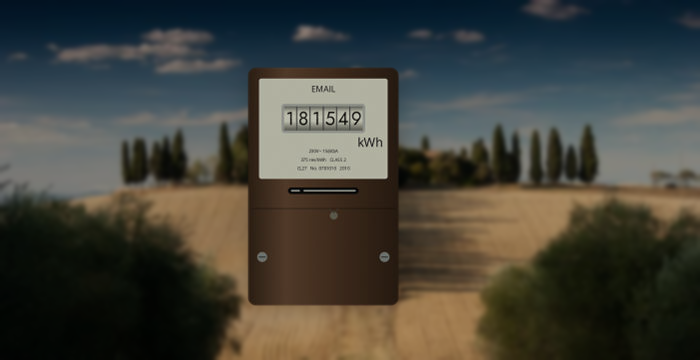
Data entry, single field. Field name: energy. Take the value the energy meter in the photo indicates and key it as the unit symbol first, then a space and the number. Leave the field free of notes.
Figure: kWh 181549
